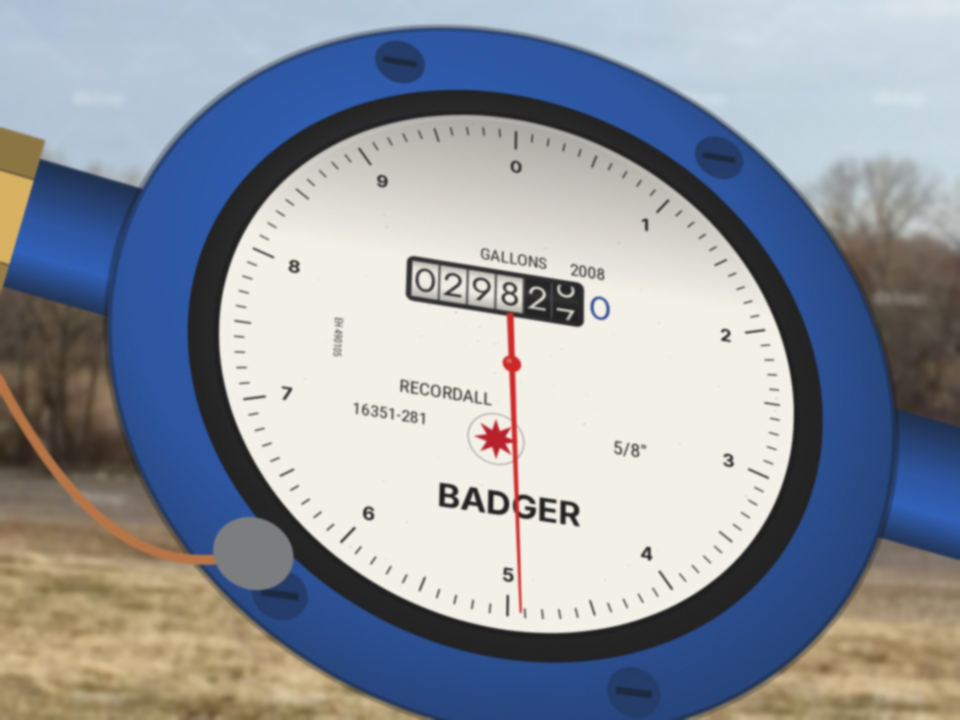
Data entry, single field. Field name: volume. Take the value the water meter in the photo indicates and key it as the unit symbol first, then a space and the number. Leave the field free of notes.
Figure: gal 298264.9
